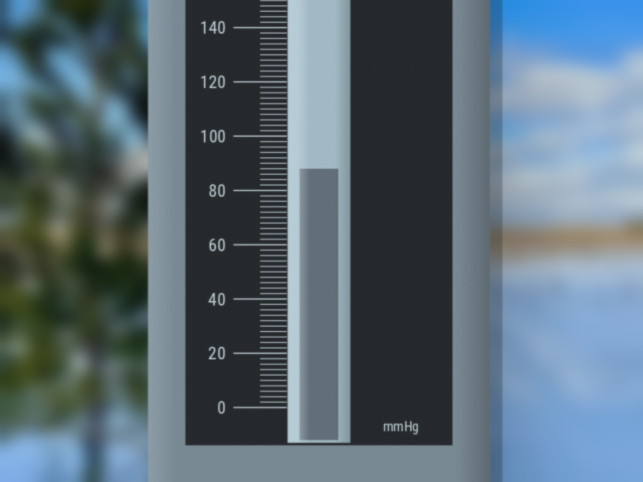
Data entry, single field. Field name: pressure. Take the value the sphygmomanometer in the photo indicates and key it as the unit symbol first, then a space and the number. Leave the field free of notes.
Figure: mmHg 88
